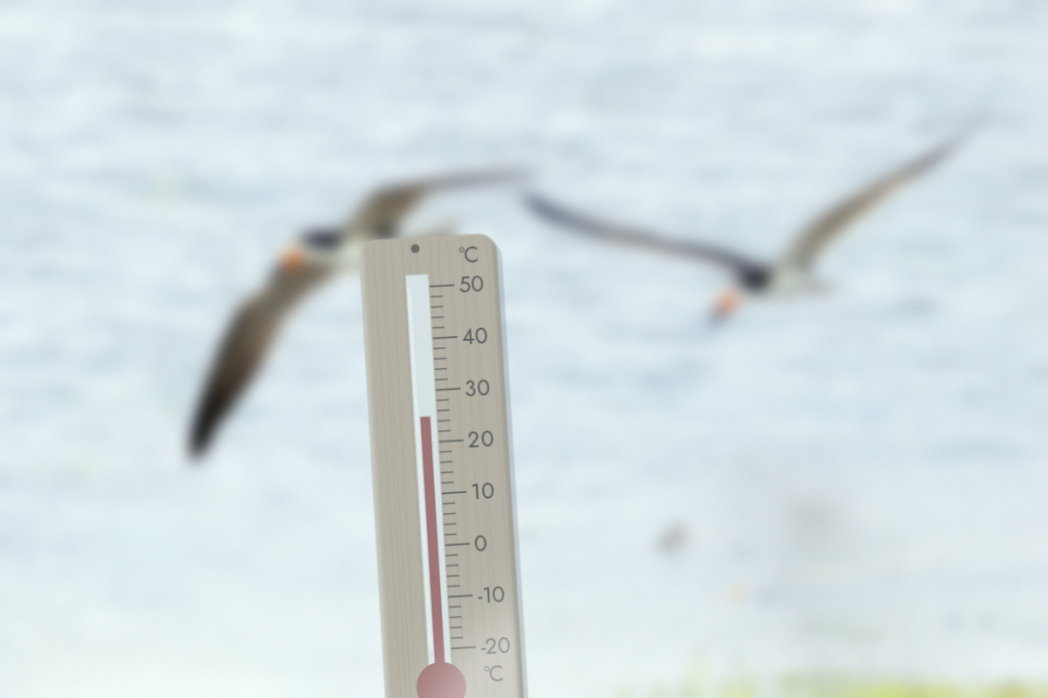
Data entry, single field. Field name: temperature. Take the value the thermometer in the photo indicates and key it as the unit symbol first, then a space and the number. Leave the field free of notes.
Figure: °C 25
